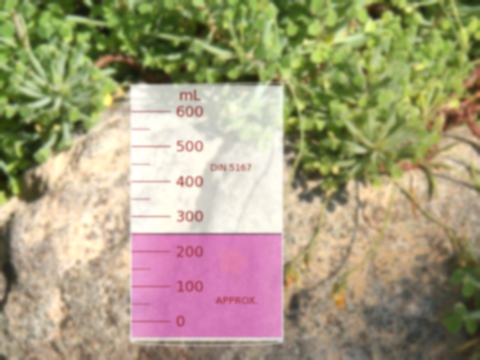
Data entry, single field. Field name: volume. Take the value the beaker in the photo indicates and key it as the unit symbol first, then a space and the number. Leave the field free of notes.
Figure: mL 250
